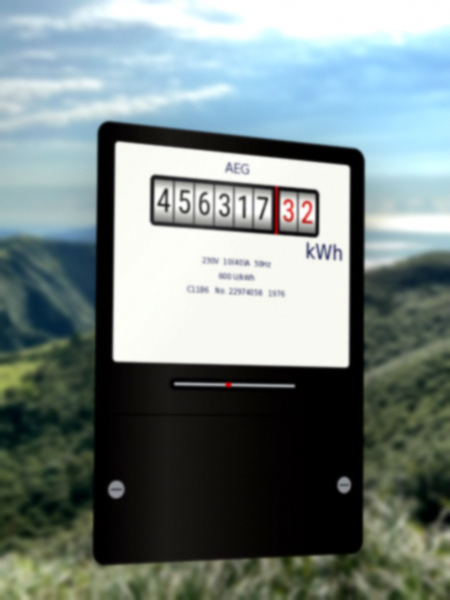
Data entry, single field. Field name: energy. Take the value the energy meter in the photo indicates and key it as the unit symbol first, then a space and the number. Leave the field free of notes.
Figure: kWh 456317.32
